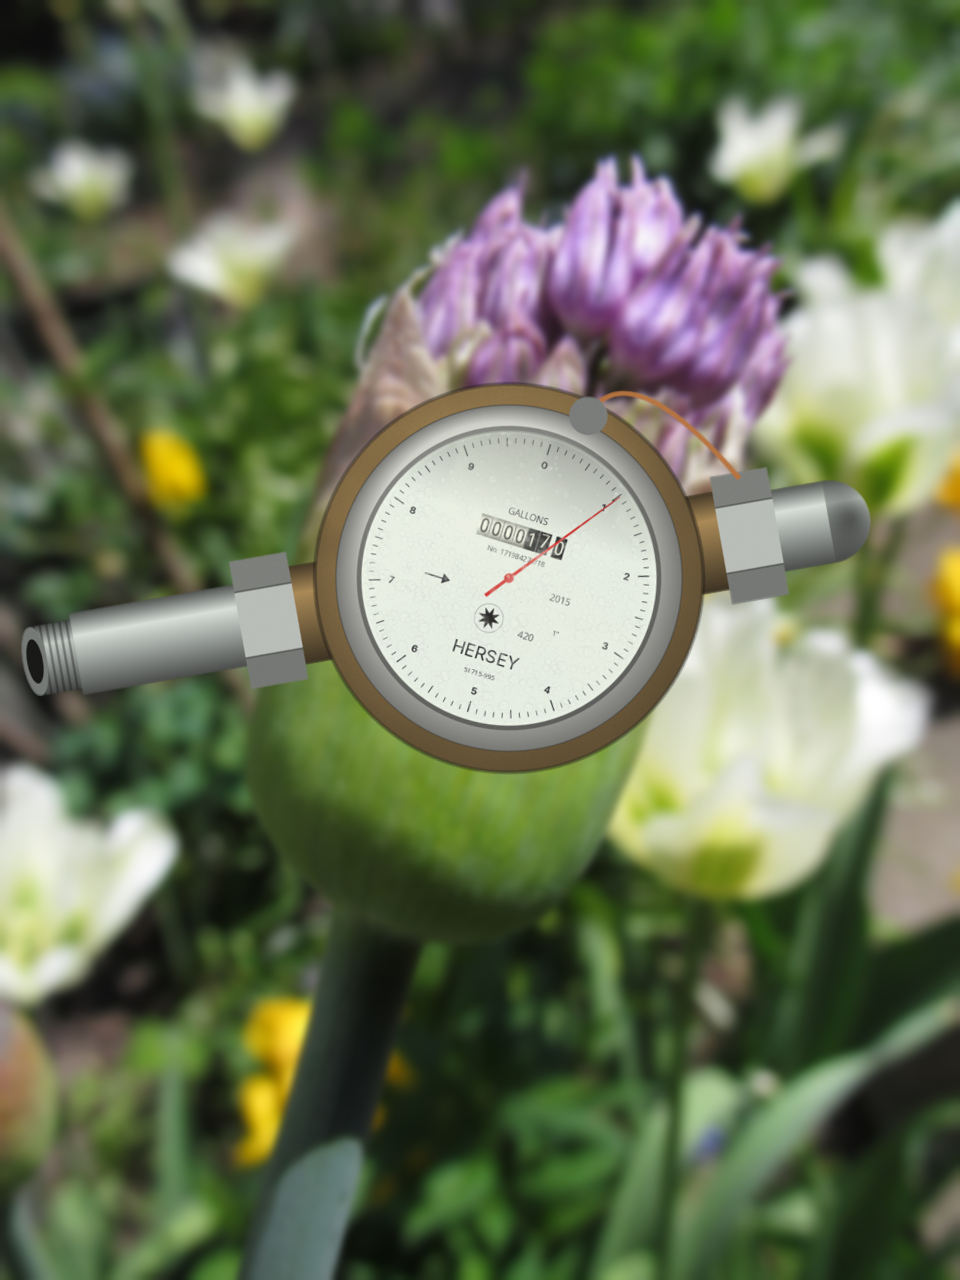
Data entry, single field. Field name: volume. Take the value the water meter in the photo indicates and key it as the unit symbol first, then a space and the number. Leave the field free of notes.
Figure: gal 171.0
